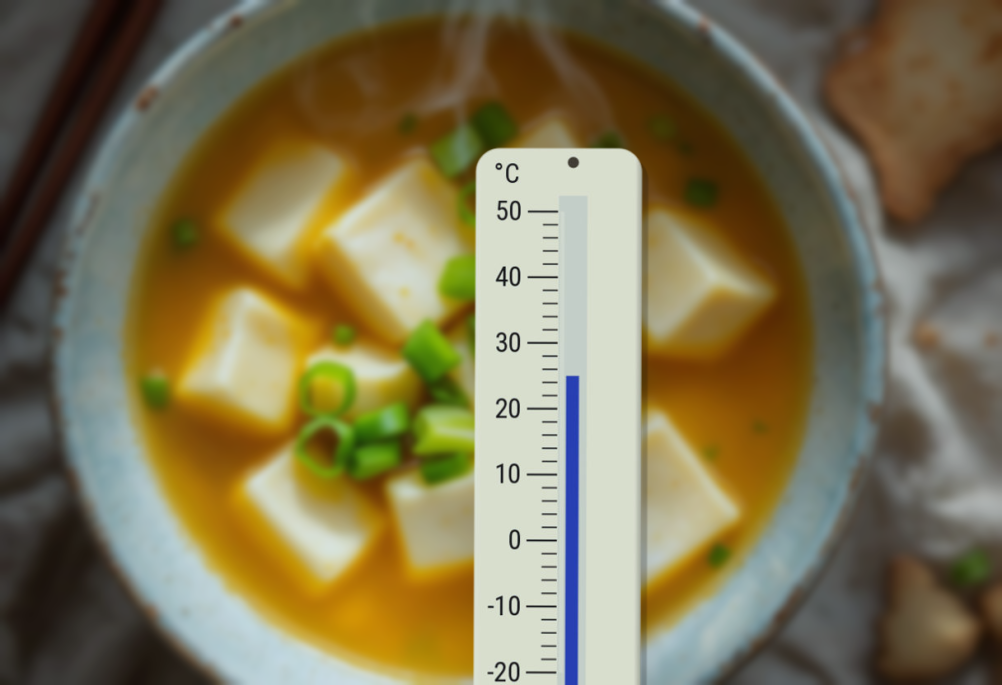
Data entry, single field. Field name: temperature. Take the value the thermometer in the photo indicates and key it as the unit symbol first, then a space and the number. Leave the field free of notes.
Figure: °C 25
